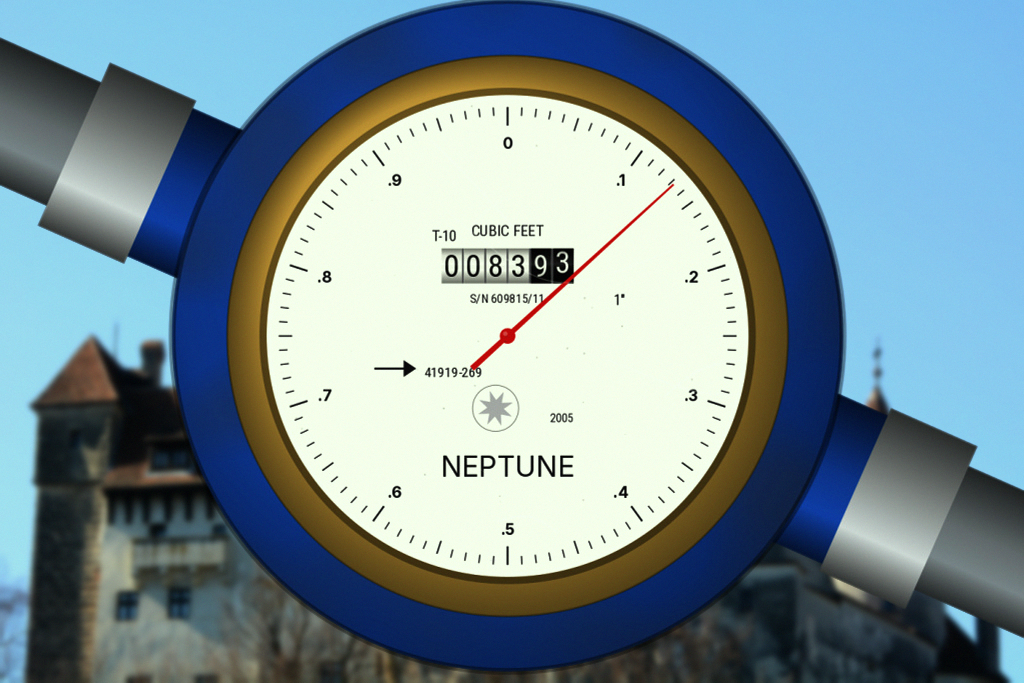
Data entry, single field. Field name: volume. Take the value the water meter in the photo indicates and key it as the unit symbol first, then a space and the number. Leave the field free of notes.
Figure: ft³ 8393.13
